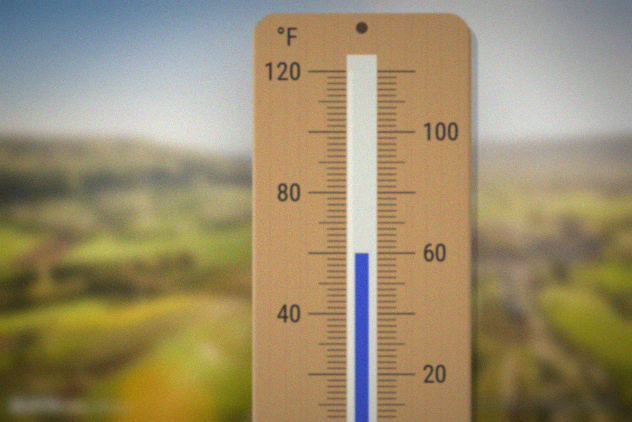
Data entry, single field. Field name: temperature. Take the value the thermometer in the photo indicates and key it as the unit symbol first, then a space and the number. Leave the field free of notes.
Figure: °F 60
